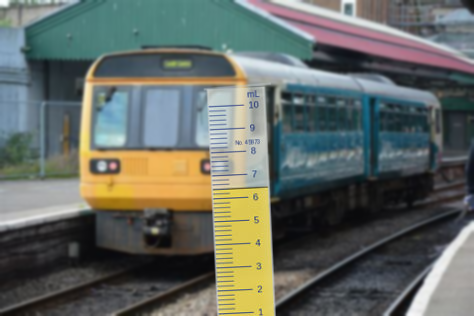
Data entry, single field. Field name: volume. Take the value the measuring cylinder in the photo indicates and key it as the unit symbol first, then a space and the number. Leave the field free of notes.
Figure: mL 6.4
